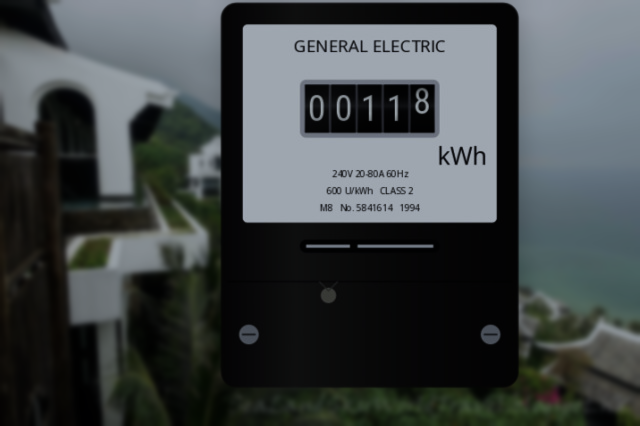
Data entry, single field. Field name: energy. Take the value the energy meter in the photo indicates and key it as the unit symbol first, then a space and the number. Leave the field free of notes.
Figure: kWh 118
